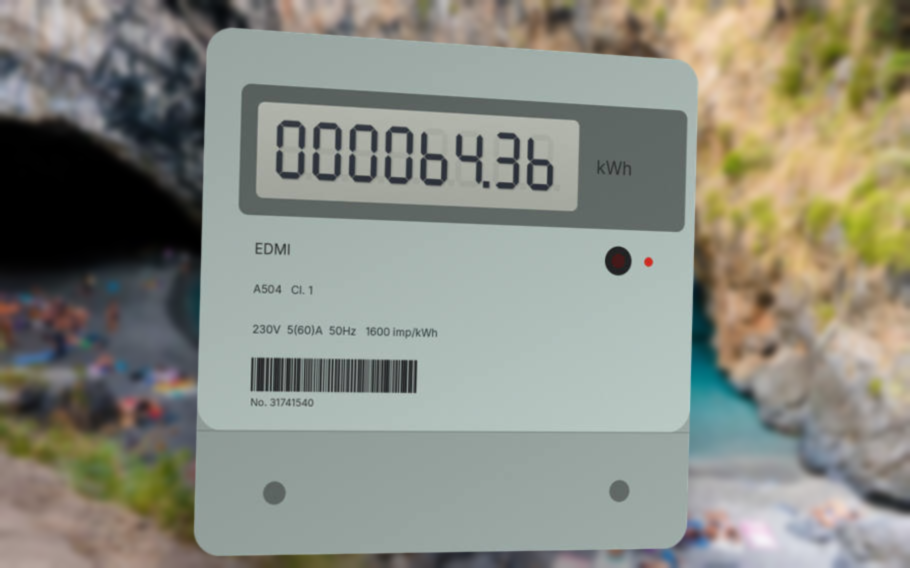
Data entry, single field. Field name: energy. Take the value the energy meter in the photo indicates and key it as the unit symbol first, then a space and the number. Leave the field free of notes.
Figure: kWh 64.36
